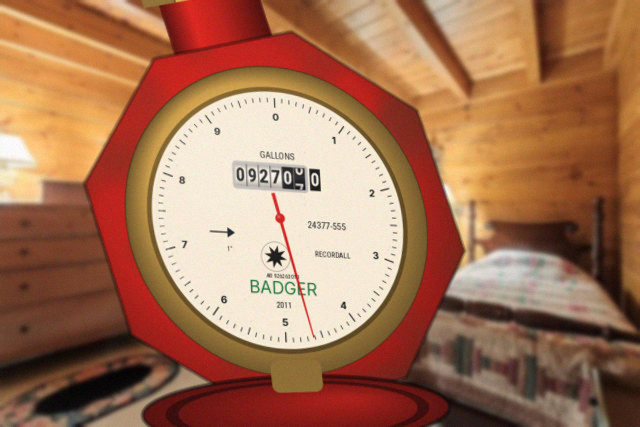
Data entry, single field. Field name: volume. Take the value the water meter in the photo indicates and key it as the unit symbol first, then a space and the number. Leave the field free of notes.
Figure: gal 927064.6
